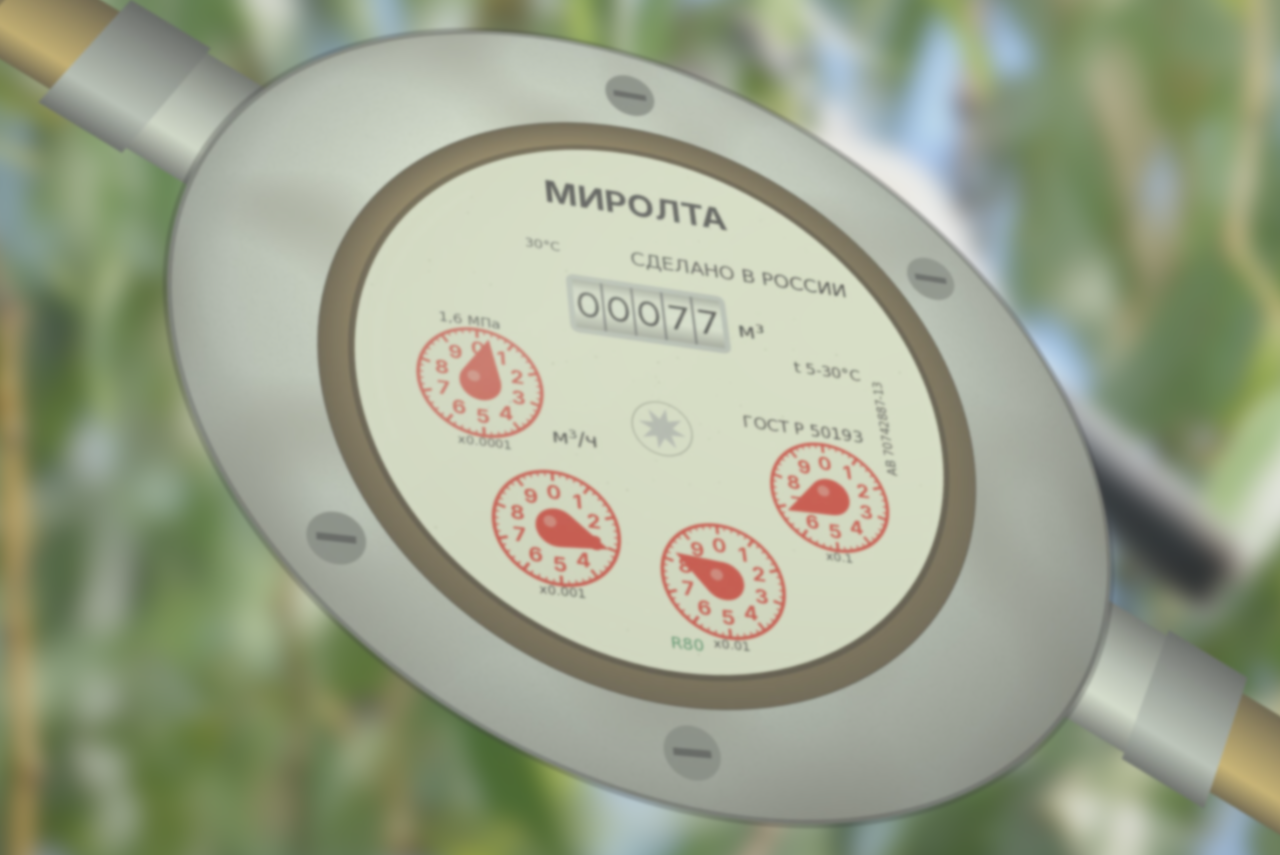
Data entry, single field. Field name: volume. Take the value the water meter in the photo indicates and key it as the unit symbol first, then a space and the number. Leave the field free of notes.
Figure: m³ 77.6830
